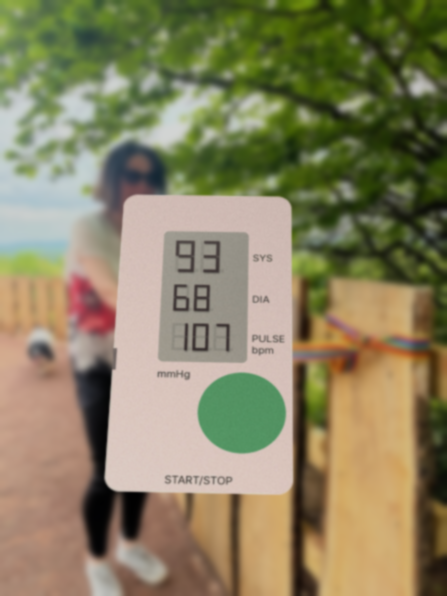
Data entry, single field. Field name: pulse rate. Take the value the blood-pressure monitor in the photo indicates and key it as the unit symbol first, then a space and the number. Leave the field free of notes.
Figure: bpm 107
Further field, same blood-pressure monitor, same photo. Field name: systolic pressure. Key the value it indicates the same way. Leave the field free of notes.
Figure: mmHg 93
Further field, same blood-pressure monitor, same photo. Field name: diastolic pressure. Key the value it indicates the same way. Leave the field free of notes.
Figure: mmHg 68
